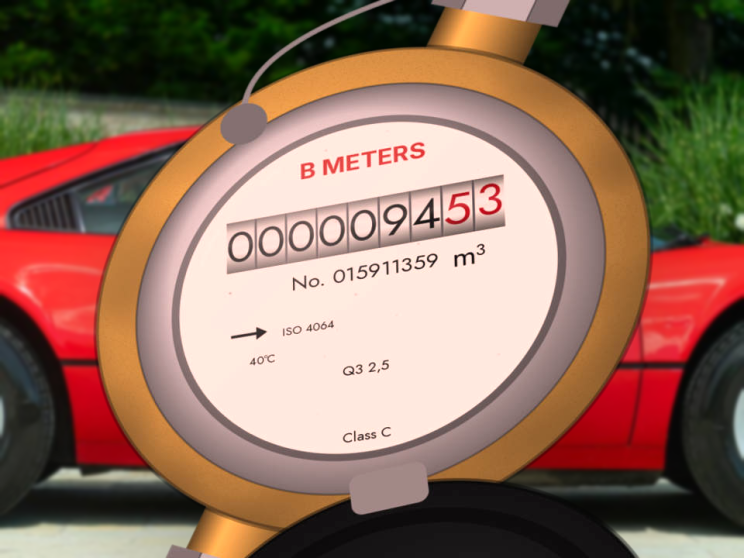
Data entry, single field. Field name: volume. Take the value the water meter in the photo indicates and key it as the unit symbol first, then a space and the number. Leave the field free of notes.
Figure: m³ 94.53
